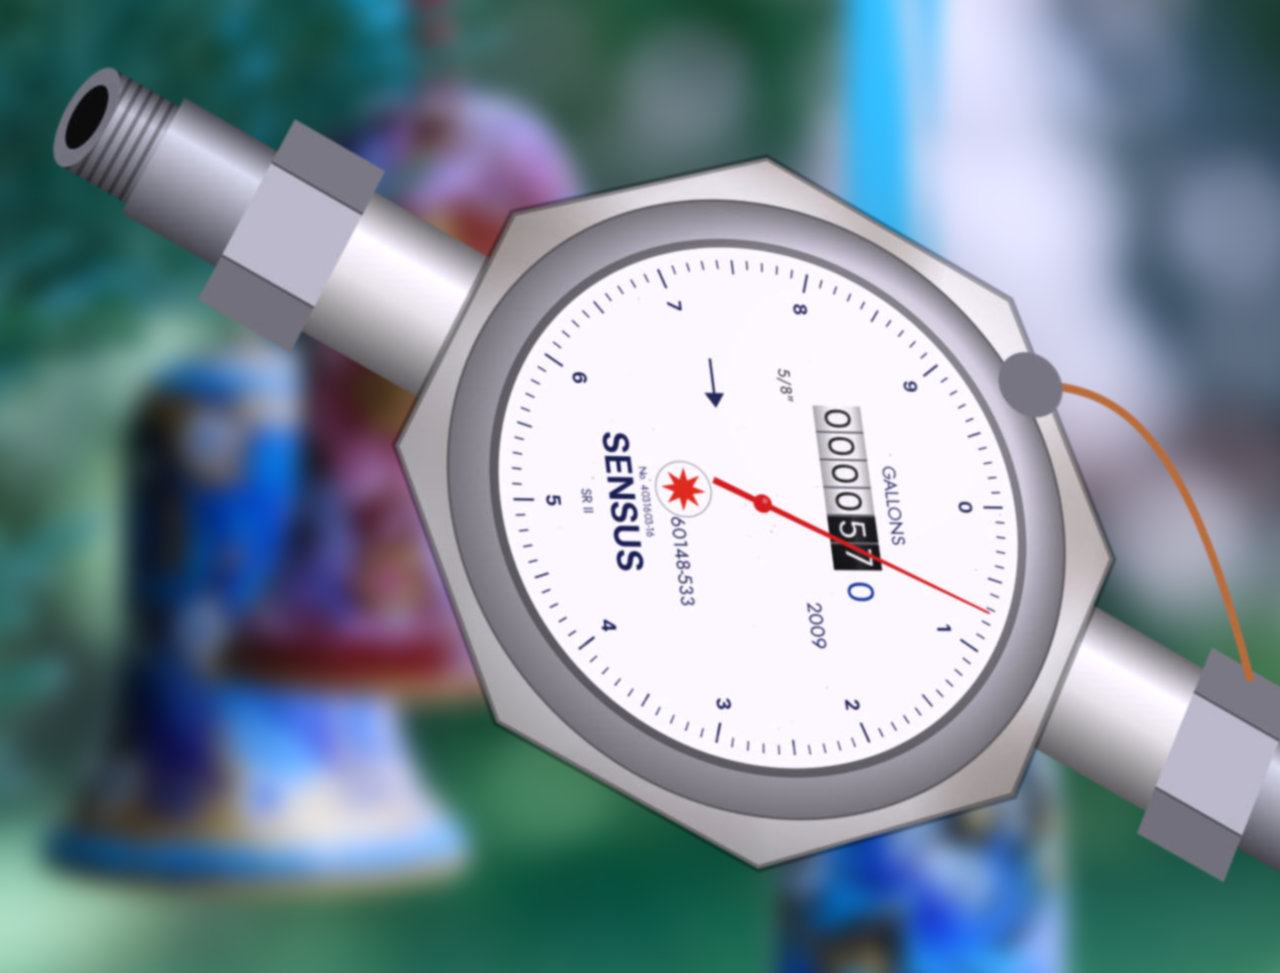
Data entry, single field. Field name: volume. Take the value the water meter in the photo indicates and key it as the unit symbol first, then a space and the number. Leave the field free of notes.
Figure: gal 570.7
